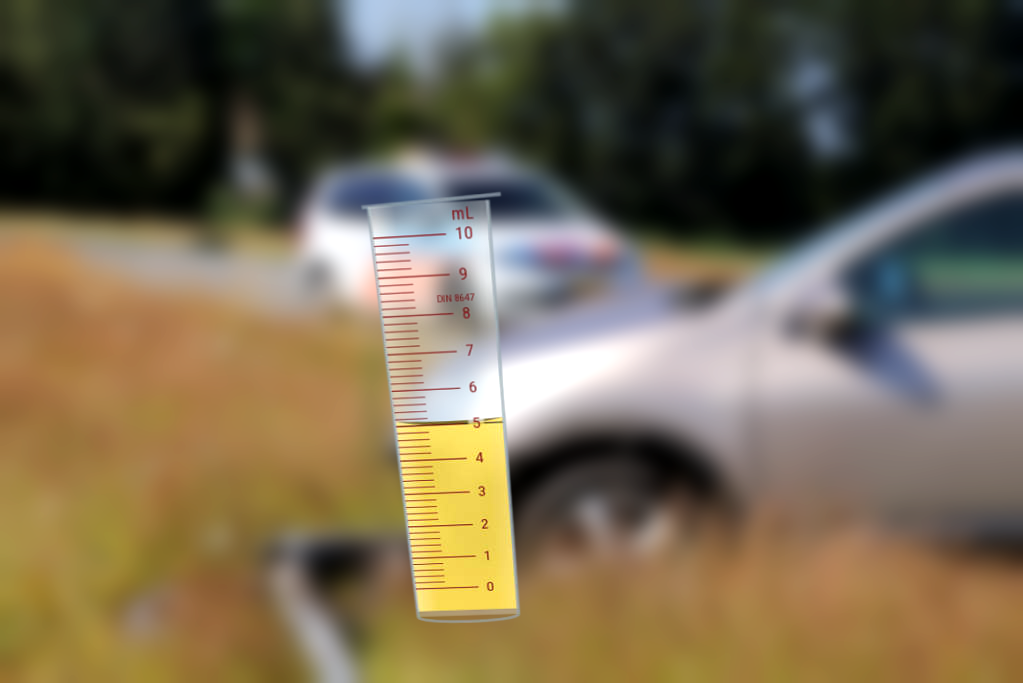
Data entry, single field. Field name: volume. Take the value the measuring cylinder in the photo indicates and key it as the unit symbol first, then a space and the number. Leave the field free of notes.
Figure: mL 5
